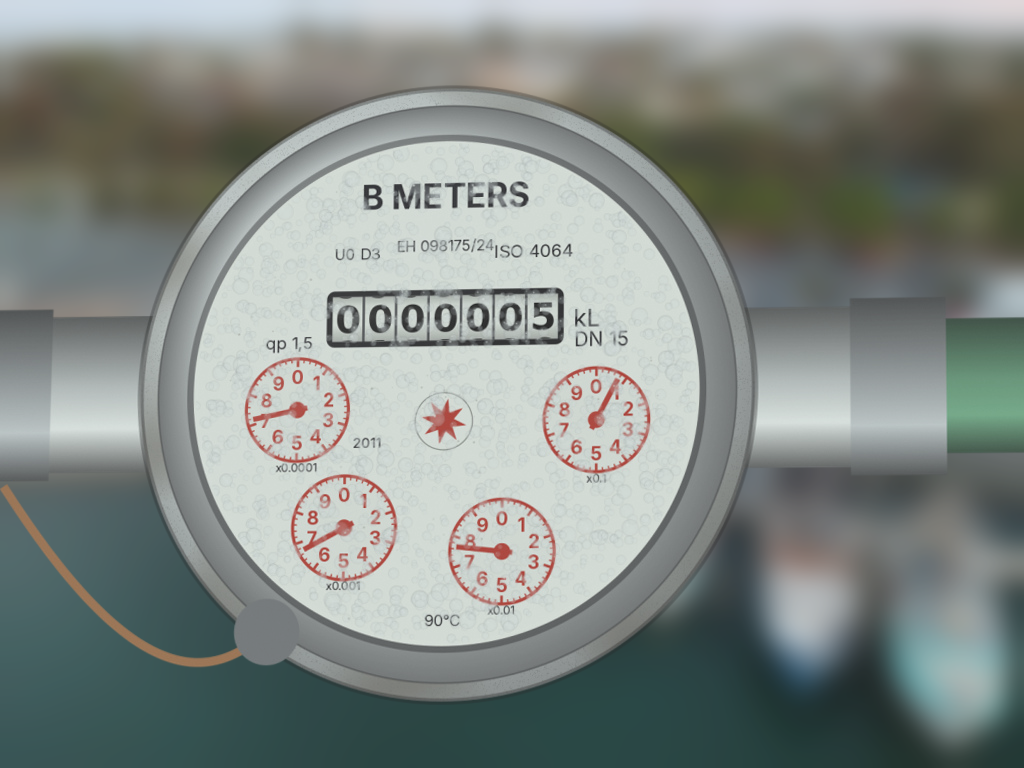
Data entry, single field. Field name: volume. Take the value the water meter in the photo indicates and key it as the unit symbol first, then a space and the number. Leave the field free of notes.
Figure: kL 5.0767
